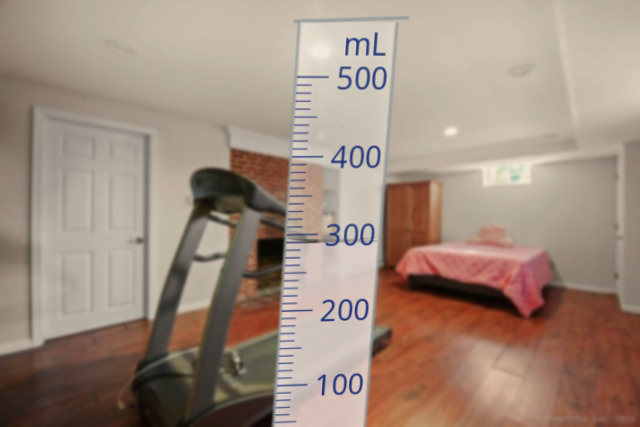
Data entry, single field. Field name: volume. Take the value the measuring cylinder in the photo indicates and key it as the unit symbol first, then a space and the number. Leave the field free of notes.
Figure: mL 290
